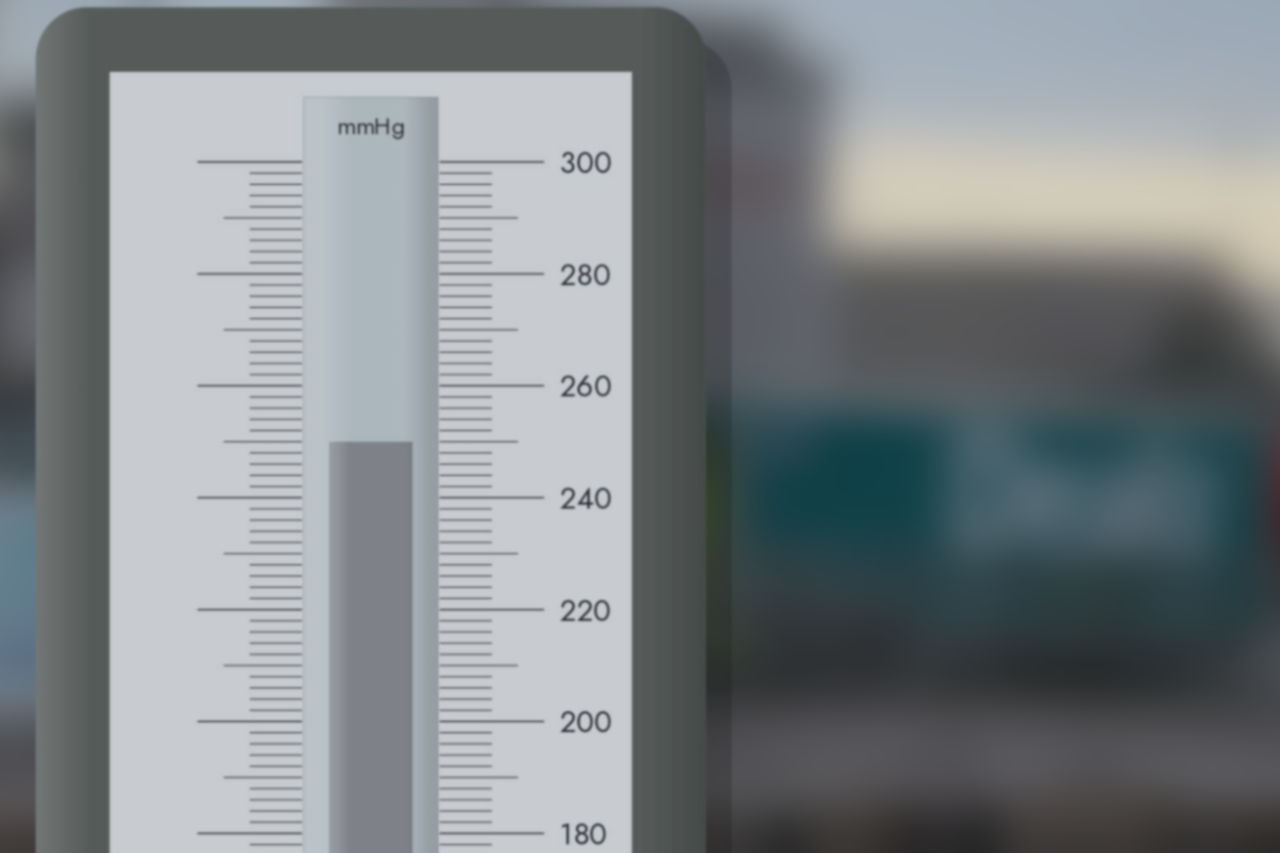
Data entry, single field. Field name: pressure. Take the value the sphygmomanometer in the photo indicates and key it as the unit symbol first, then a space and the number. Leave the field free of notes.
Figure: mmHg 250
